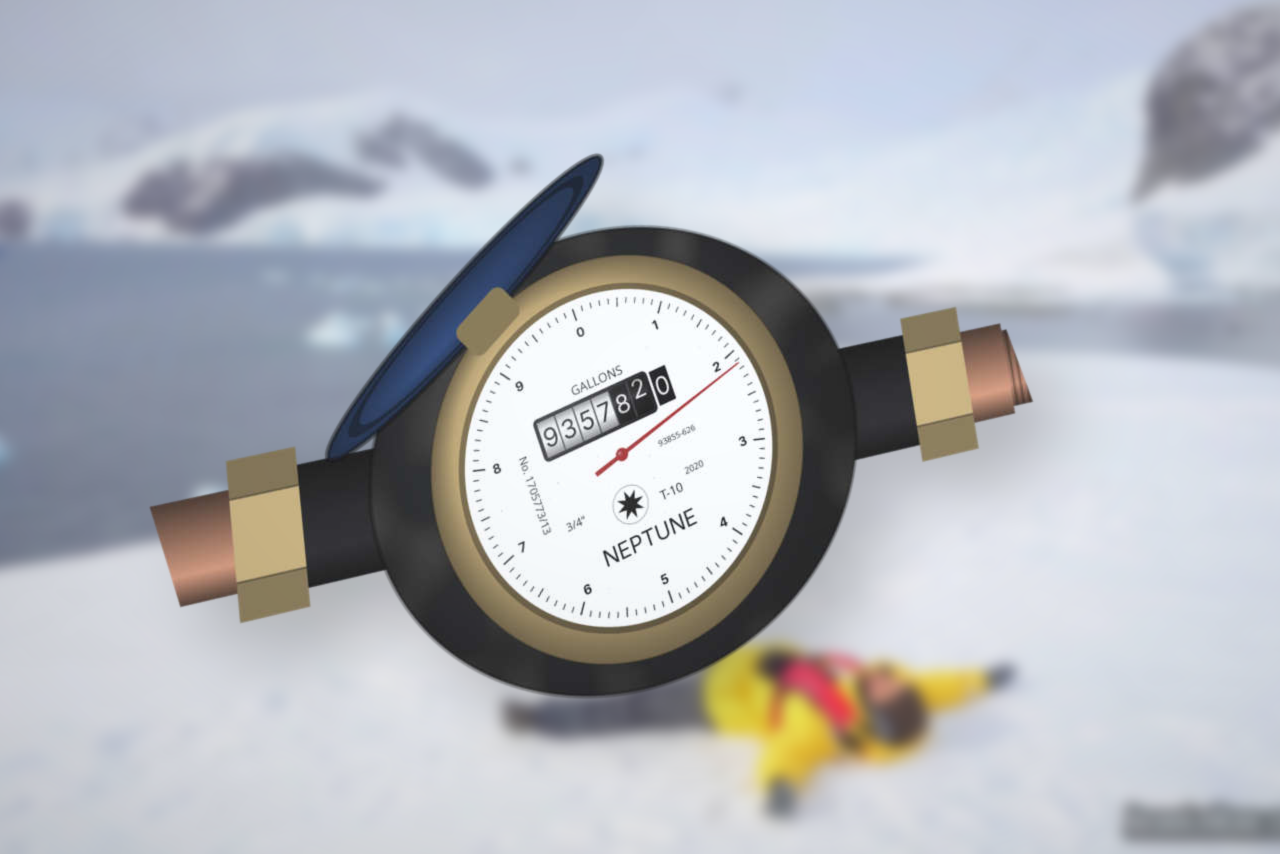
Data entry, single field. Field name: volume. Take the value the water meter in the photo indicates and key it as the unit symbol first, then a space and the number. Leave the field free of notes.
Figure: gal 9357822.1
